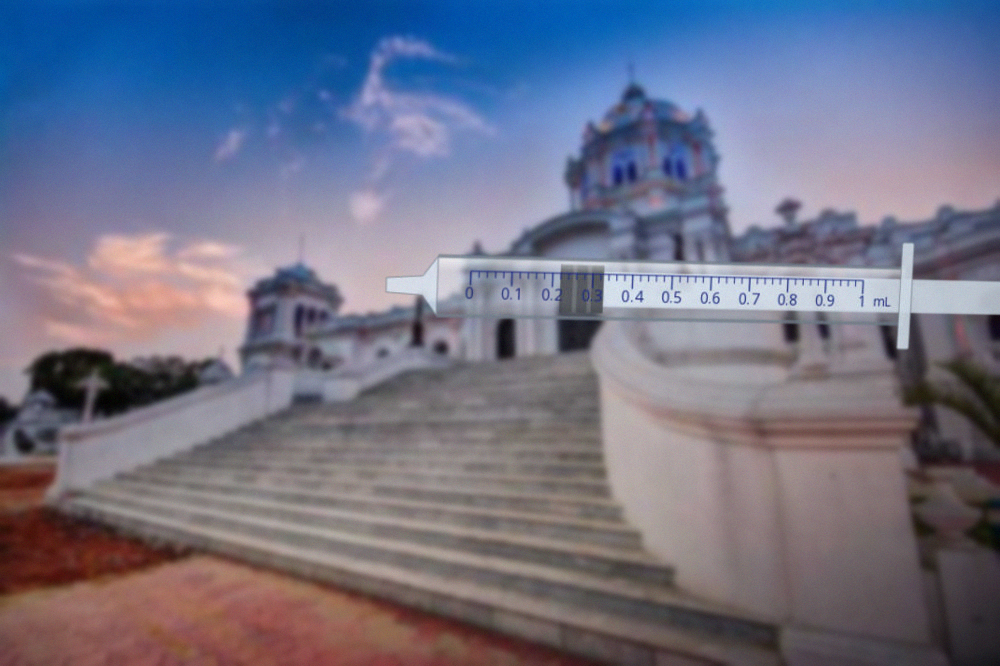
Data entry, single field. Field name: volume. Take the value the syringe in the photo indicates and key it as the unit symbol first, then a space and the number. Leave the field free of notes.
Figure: mL 0.22
